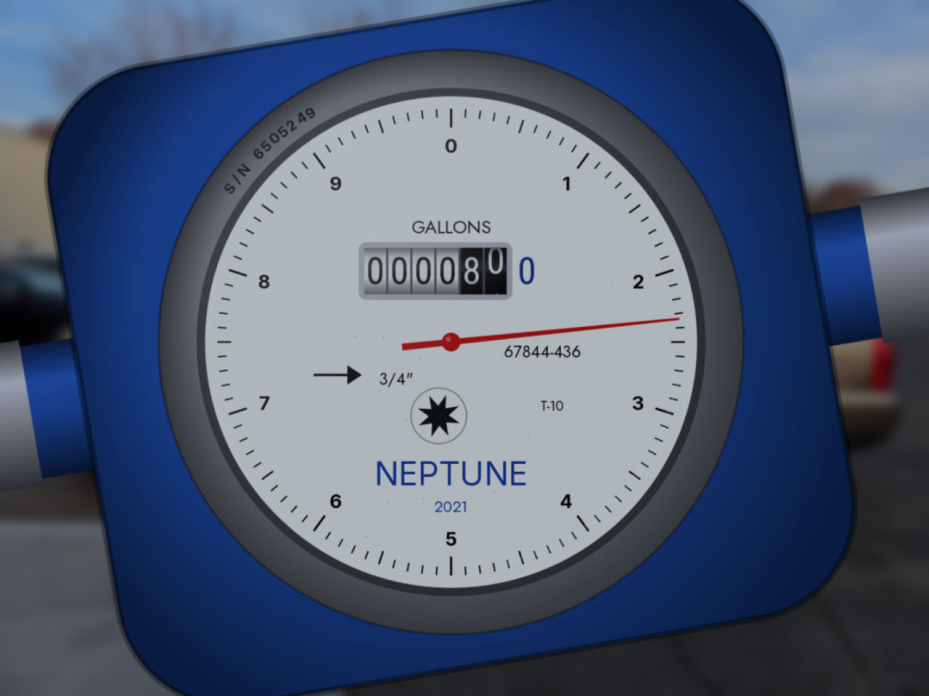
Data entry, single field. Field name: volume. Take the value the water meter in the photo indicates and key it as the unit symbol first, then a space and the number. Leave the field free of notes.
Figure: gal 802.3
